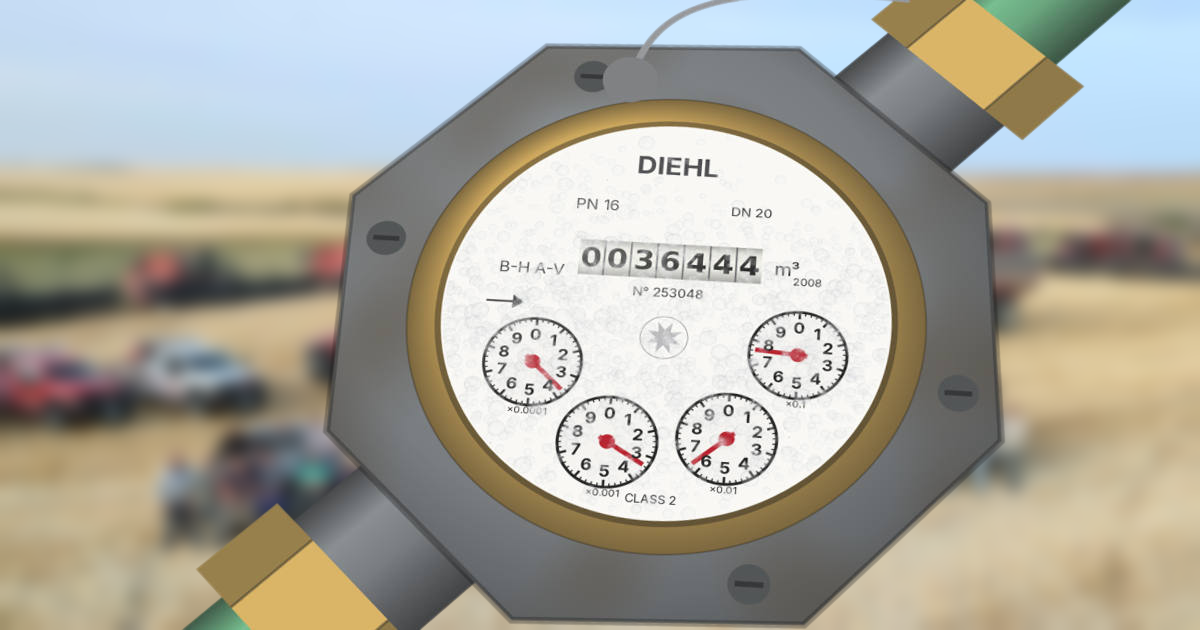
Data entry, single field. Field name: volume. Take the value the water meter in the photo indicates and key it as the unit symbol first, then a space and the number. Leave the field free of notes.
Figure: m³ 36444.7633
